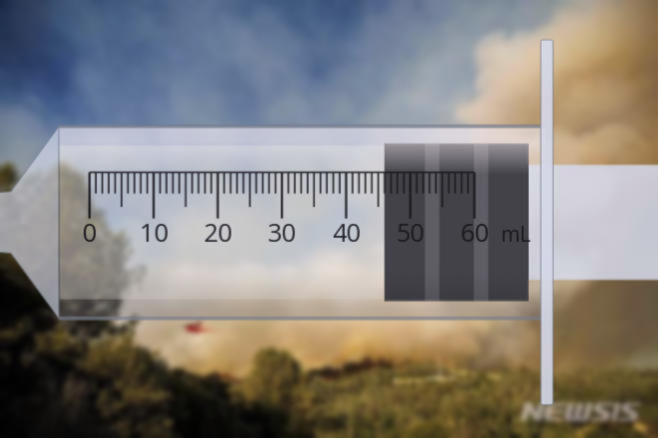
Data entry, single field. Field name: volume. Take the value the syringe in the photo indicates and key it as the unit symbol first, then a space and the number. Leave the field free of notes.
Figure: mL 46
